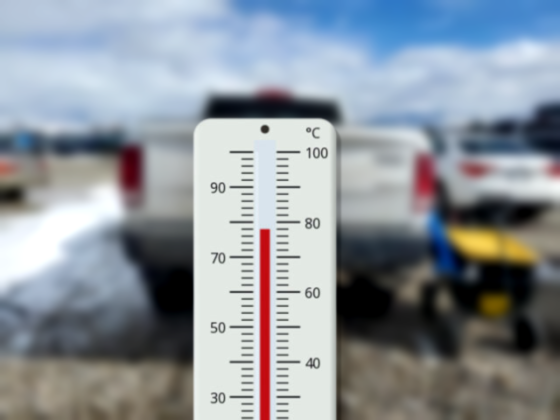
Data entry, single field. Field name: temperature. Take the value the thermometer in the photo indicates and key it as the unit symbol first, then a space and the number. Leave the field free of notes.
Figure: °C 78
